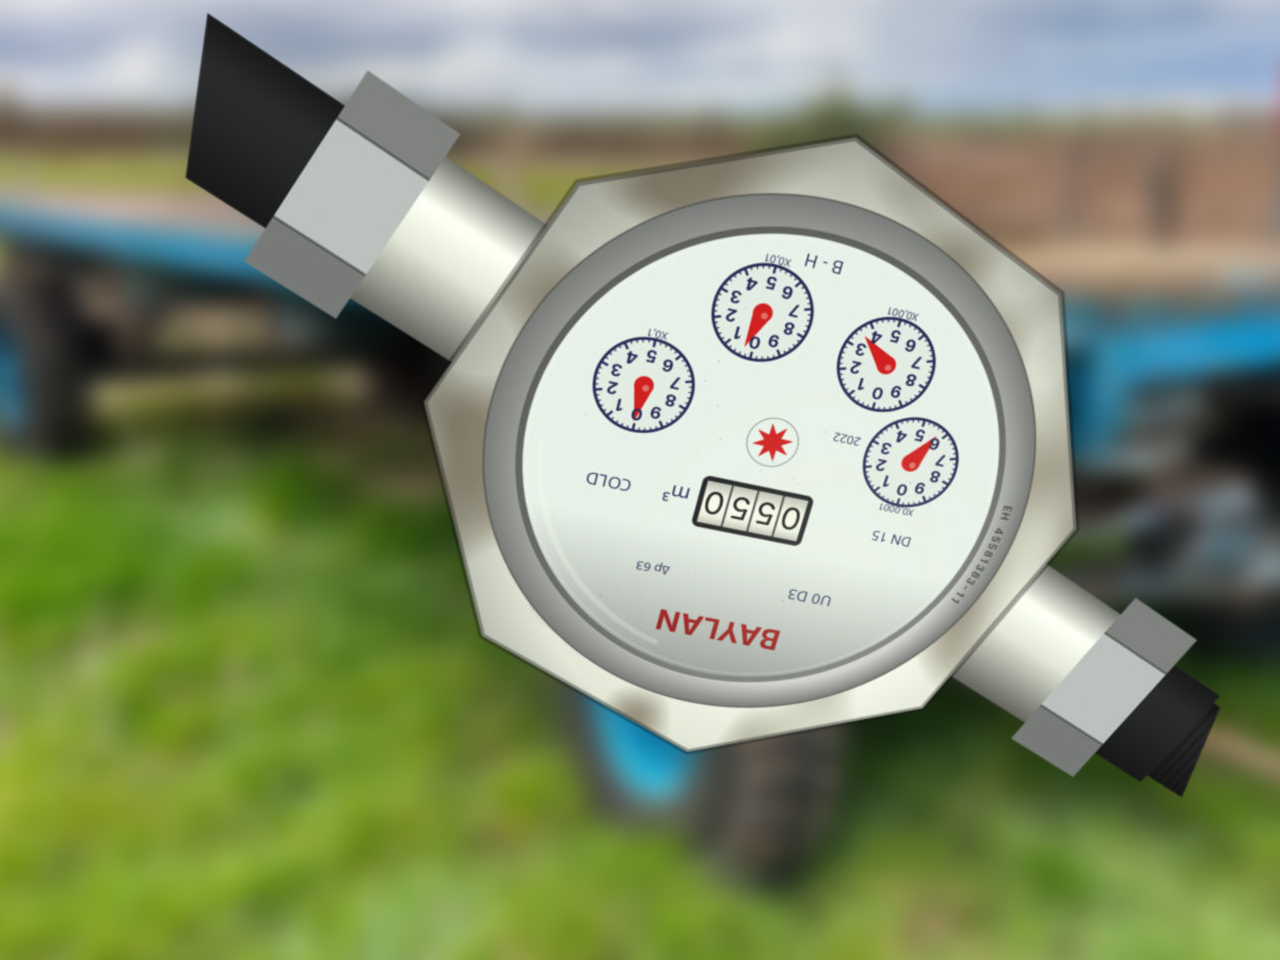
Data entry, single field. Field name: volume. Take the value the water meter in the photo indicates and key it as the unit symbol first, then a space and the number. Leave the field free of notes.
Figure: m³ 550.0035
